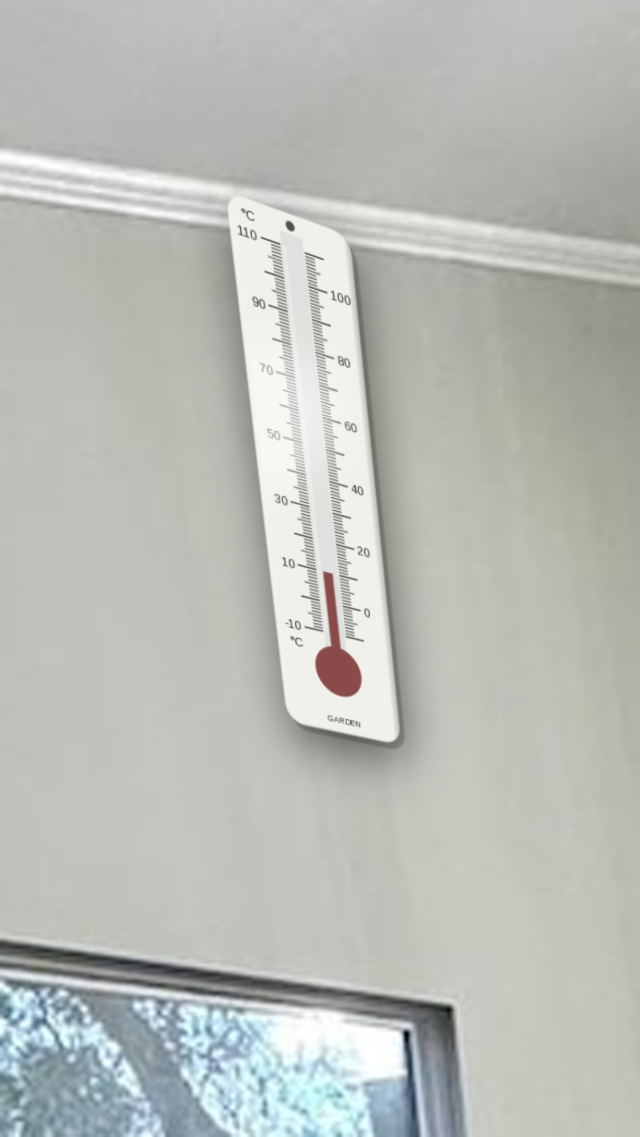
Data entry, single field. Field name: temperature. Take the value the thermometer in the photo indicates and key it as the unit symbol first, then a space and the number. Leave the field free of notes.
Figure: °C 10
